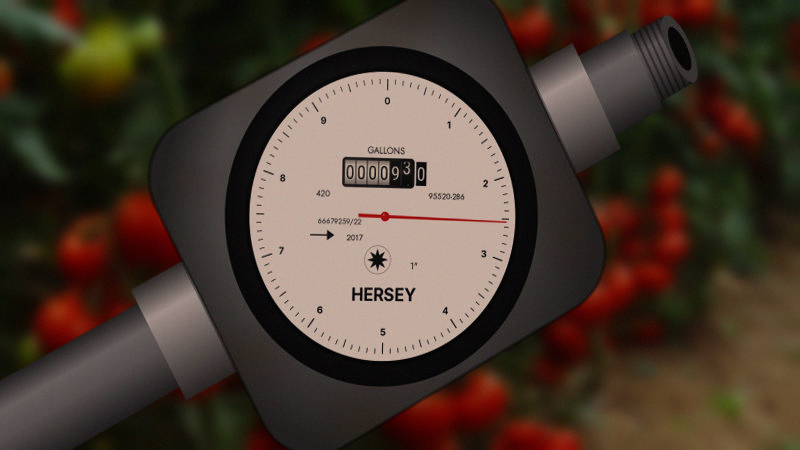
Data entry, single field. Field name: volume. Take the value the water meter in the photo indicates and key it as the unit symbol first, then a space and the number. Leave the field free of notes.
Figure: gal 932.5
